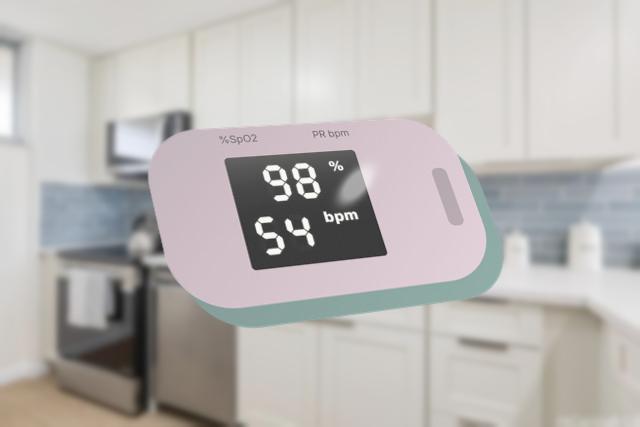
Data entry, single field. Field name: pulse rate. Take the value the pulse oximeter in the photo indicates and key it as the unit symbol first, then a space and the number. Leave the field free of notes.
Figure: bpm 54
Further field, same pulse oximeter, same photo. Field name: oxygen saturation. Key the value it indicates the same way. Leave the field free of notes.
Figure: % 98
